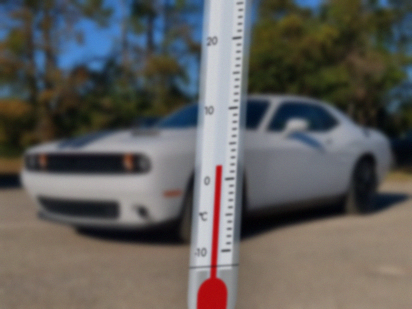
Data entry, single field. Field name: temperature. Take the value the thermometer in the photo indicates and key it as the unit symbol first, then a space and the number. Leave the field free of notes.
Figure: °C 2
